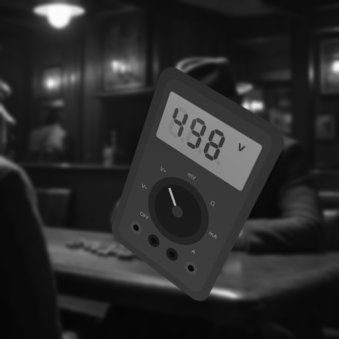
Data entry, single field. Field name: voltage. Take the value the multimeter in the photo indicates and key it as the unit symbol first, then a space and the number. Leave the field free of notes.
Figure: V 498
